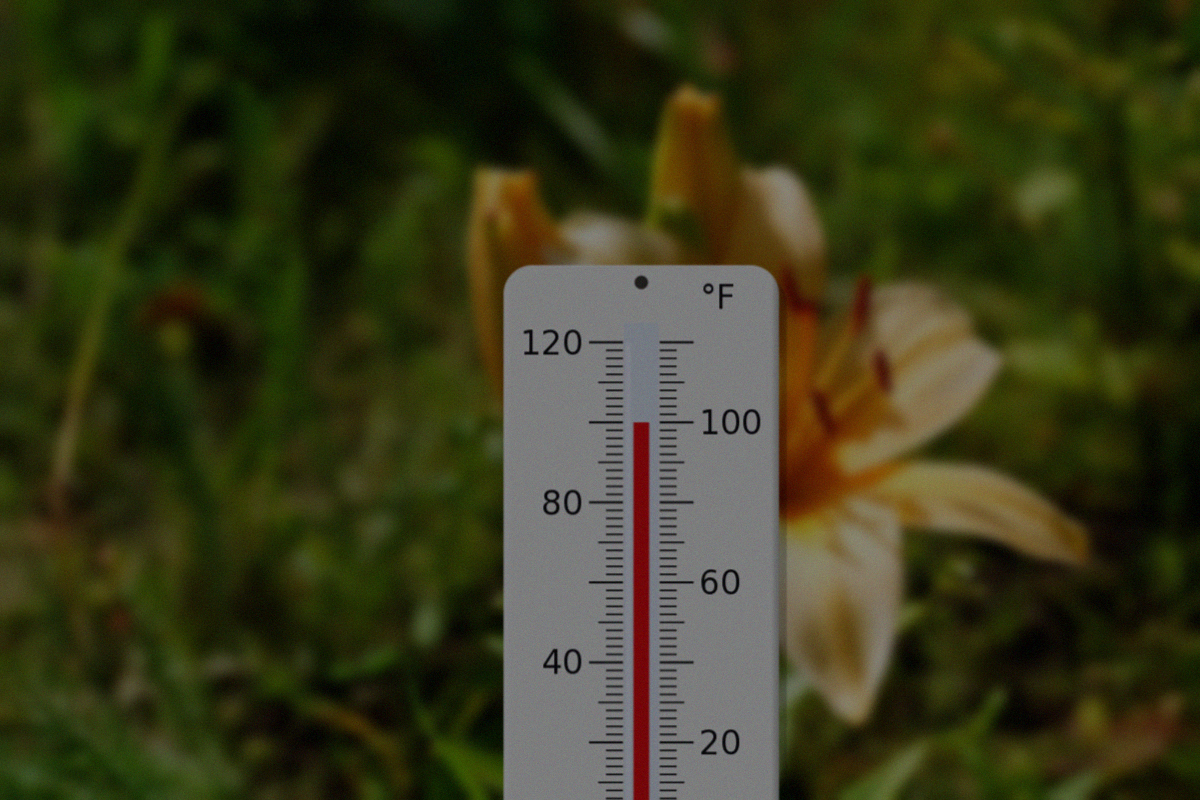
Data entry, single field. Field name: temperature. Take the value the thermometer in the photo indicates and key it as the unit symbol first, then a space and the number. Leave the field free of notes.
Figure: °F 100
